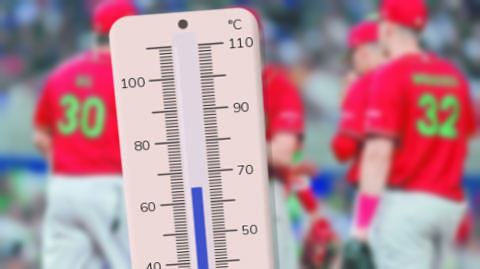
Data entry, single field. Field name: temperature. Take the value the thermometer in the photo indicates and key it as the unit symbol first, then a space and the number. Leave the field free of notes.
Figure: °C 65
